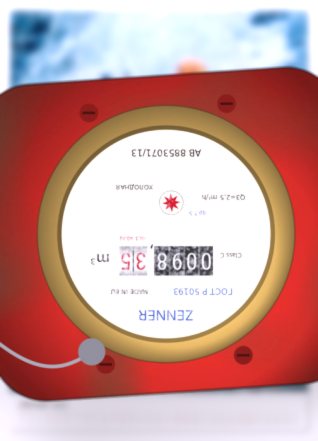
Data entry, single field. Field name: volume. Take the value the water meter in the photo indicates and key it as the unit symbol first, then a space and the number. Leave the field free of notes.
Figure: m³ 98.35
